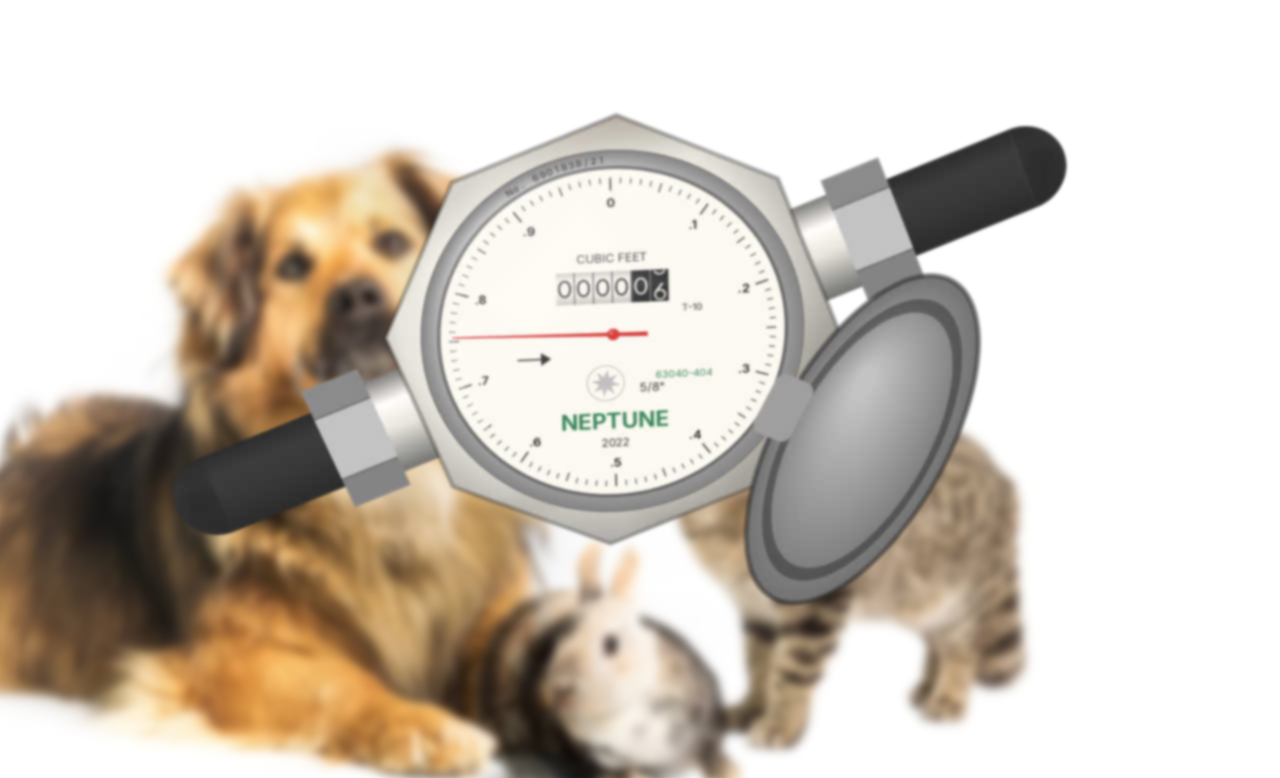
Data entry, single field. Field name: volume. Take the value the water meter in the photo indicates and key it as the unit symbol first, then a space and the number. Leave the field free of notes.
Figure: ft³ 5.75
